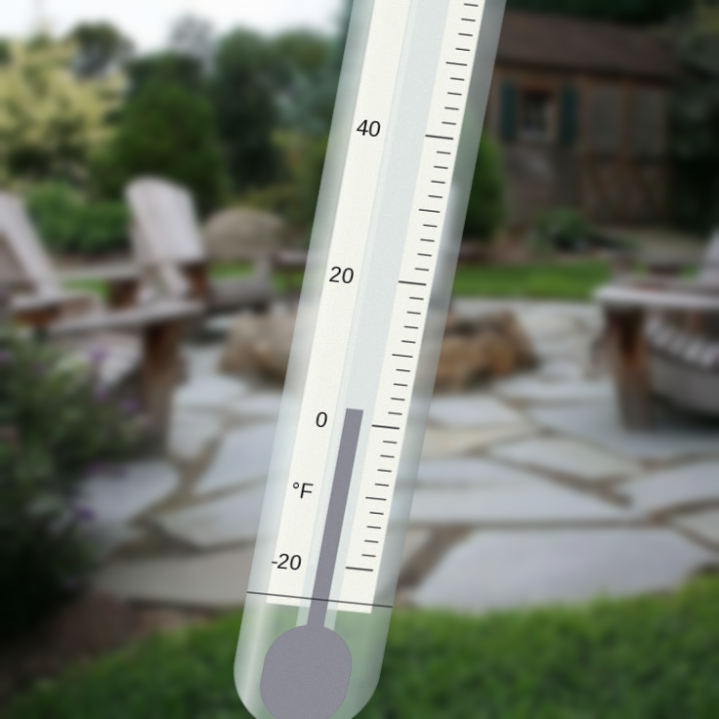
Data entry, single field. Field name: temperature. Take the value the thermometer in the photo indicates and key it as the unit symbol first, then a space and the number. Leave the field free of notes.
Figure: °F 2
